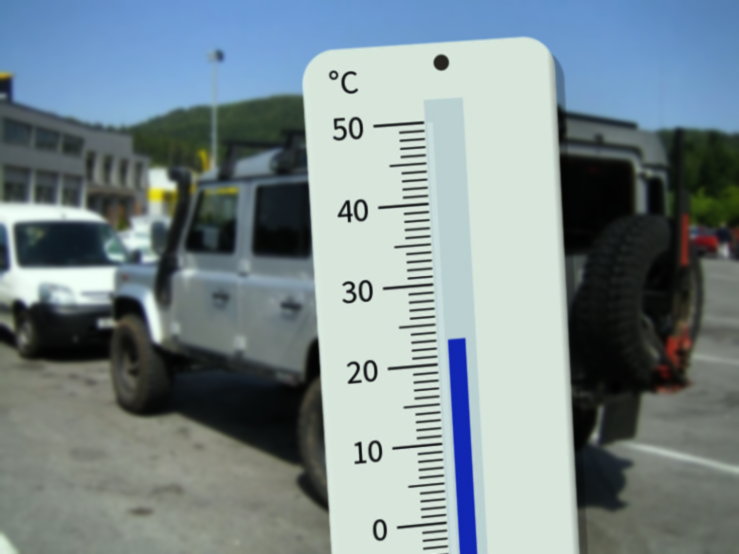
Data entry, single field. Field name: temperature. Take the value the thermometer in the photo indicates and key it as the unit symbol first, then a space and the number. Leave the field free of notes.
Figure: °C 23
